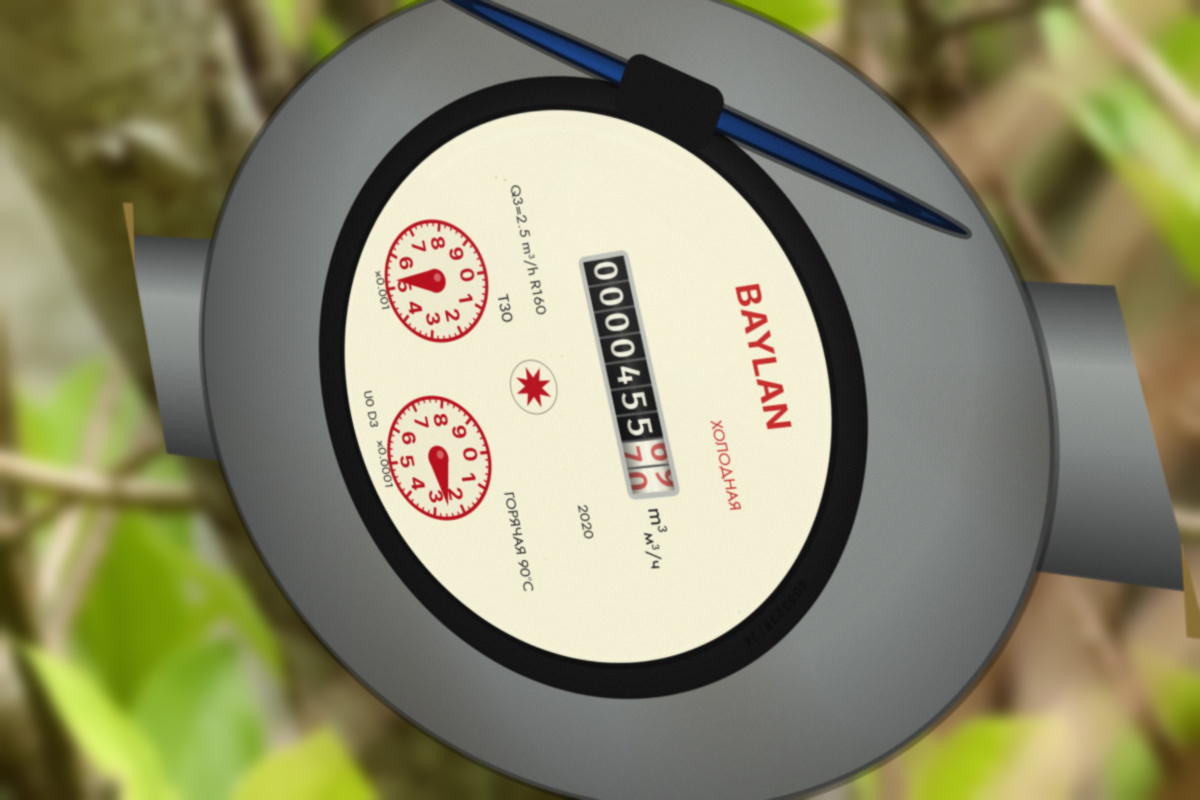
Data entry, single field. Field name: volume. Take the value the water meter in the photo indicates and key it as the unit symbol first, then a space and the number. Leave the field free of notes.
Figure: m³ 455.6952
